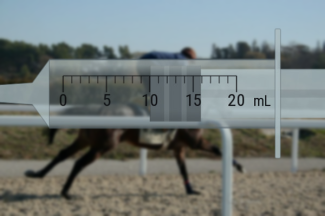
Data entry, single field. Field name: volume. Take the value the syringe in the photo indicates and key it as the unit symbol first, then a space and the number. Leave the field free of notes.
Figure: mL 10
